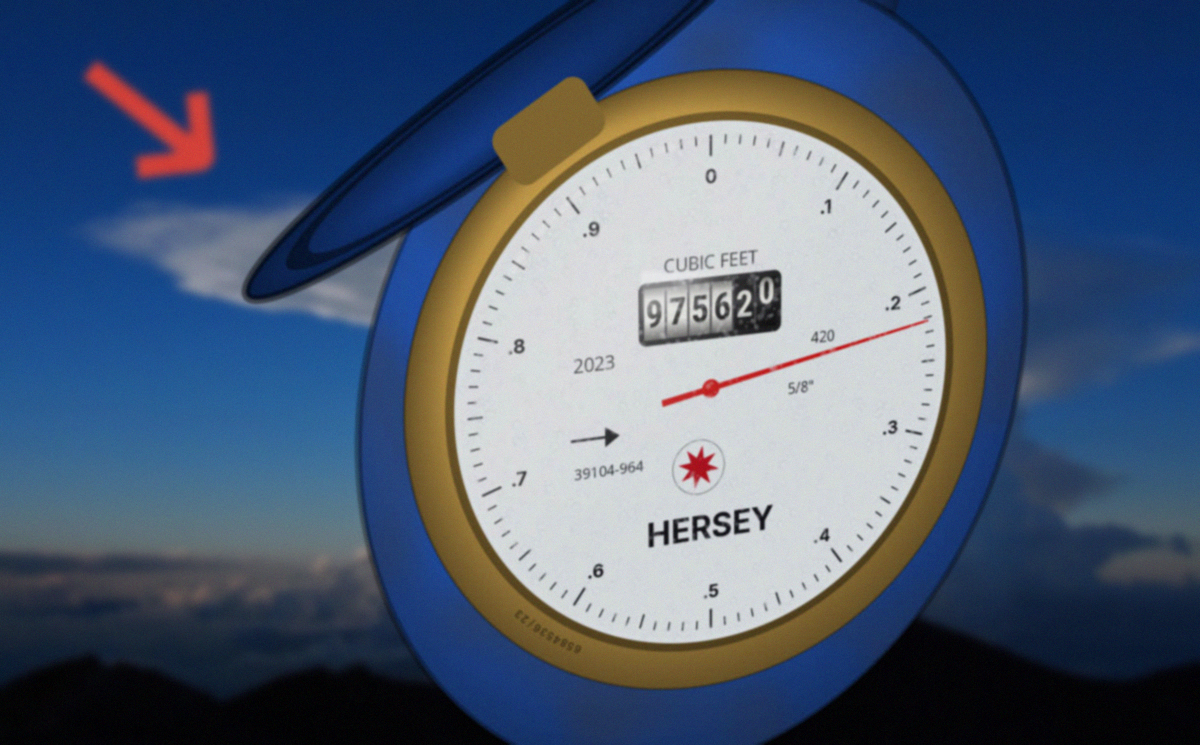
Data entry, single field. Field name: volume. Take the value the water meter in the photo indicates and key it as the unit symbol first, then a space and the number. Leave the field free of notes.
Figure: ft³ 975620.22
